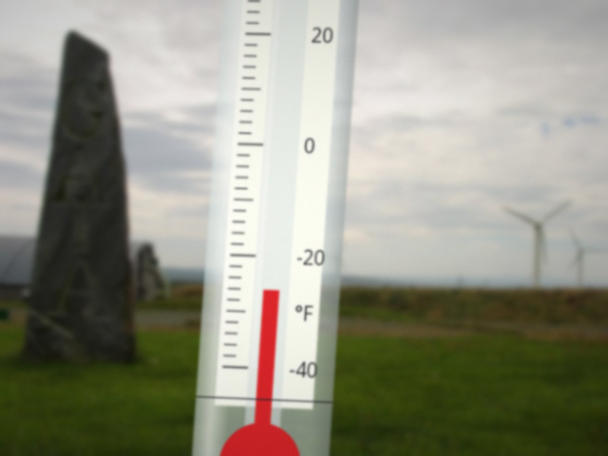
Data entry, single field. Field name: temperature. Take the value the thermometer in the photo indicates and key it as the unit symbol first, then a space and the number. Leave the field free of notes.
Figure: °F -26
